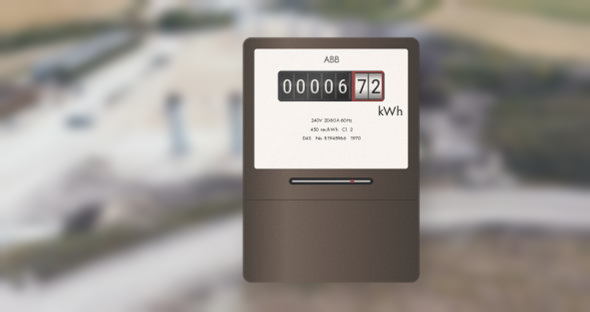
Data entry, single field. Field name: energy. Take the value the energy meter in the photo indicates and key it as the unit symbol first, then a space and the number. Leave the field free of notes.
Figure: kWh 6.72
